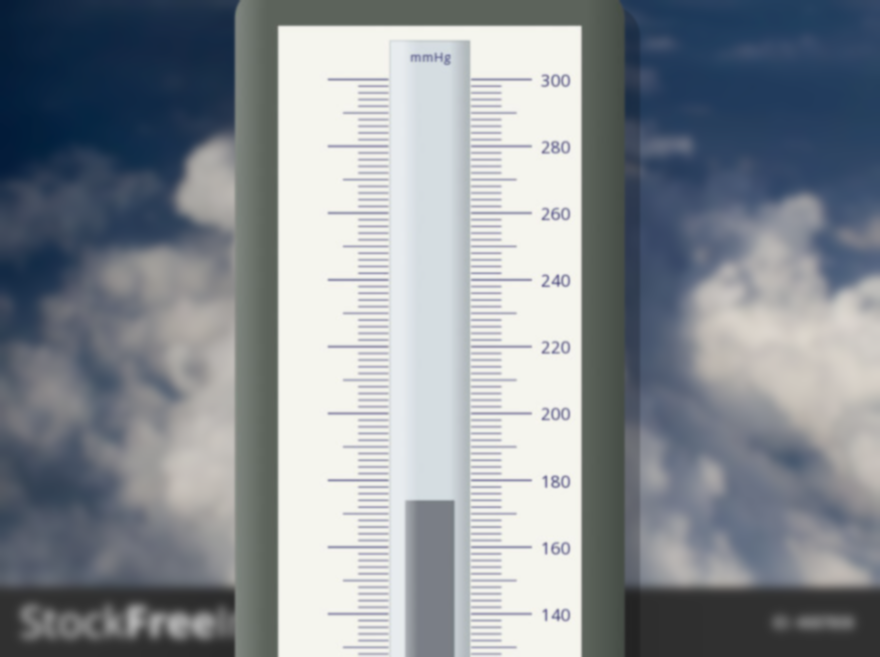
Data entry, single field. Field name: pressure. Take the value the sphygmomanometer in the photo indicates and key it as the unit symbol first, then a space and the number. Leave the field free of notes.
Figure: mmHg 174
